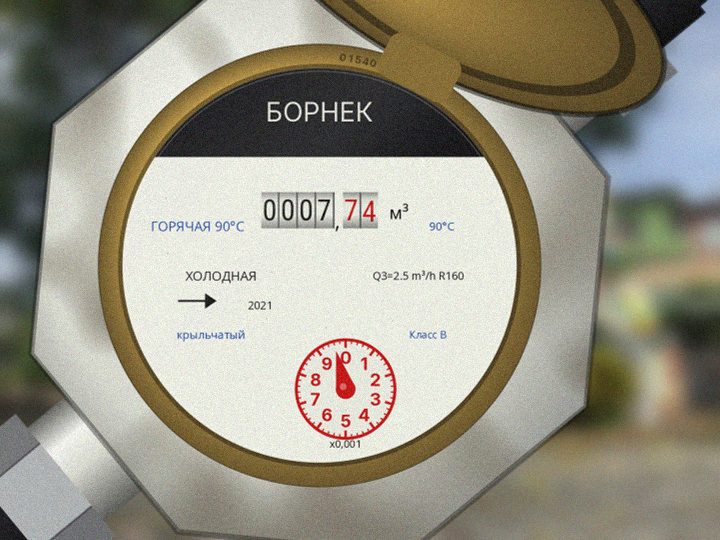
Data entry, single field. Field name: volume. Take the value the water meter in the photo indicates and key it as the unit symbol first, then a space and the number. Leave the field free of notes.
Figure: m³ 7.739
